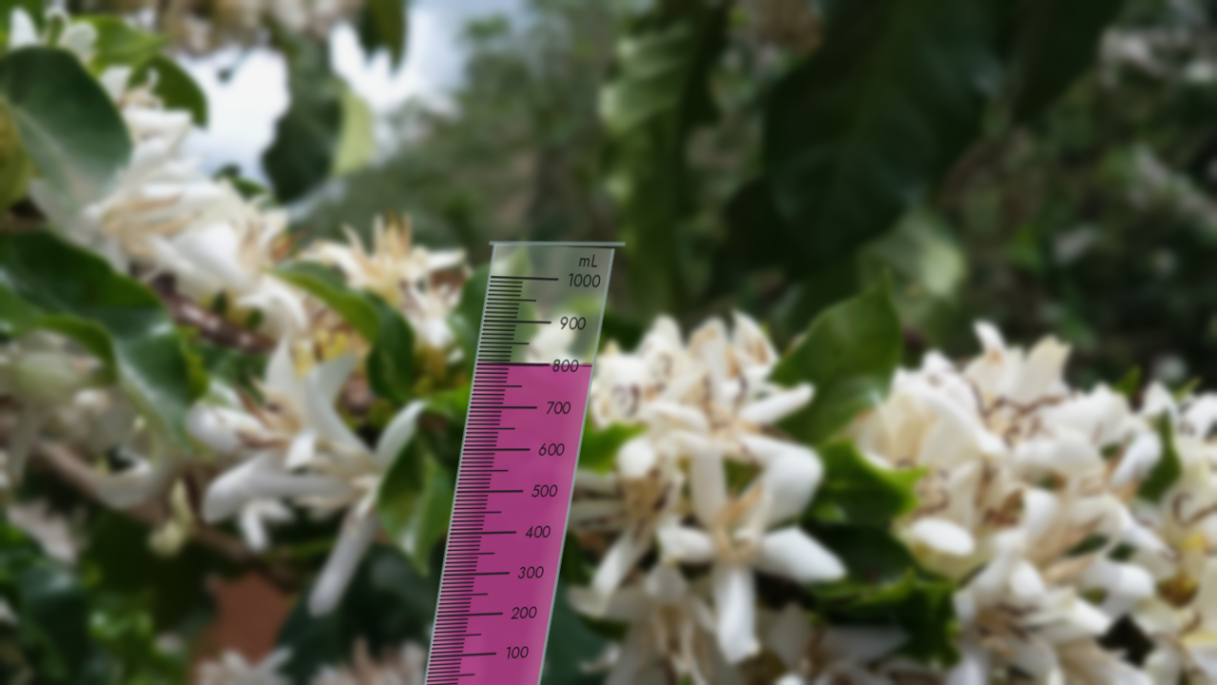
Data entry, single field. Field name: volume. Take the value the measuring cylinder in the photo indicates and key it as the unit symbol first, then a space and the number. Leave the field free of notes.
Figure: mL 800
